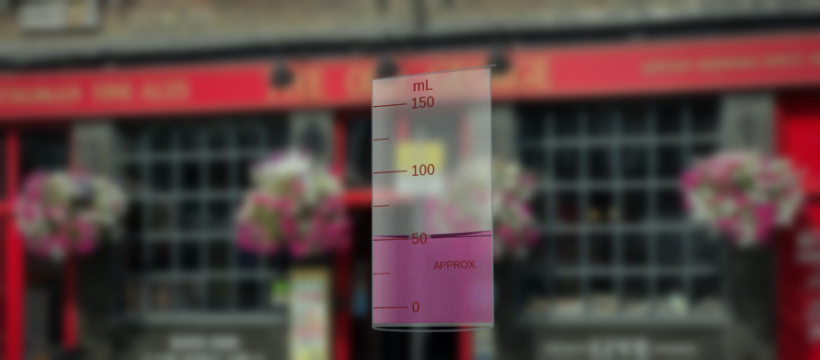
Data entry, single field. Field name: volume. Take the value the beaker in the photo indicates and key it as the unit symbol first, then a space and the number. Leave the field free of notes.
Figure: mL 50
